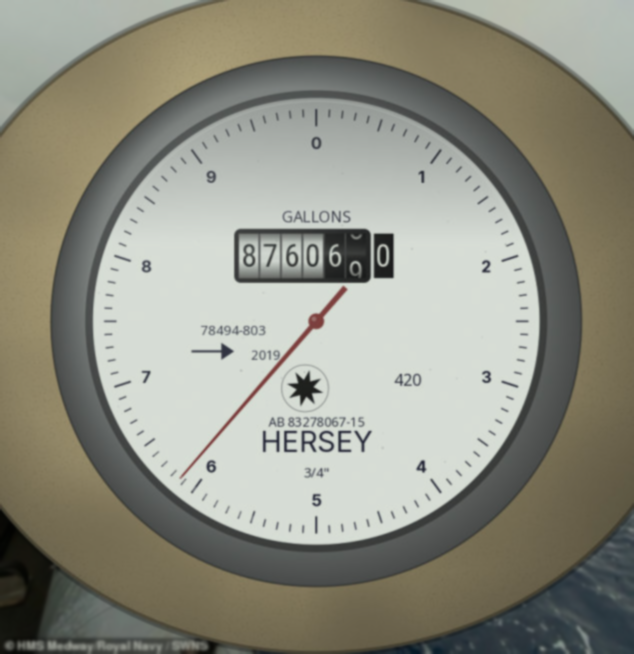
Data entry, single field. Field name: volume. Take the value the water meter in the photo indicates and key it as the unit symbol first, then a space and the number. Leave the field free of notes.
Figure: gal 8760686.1
